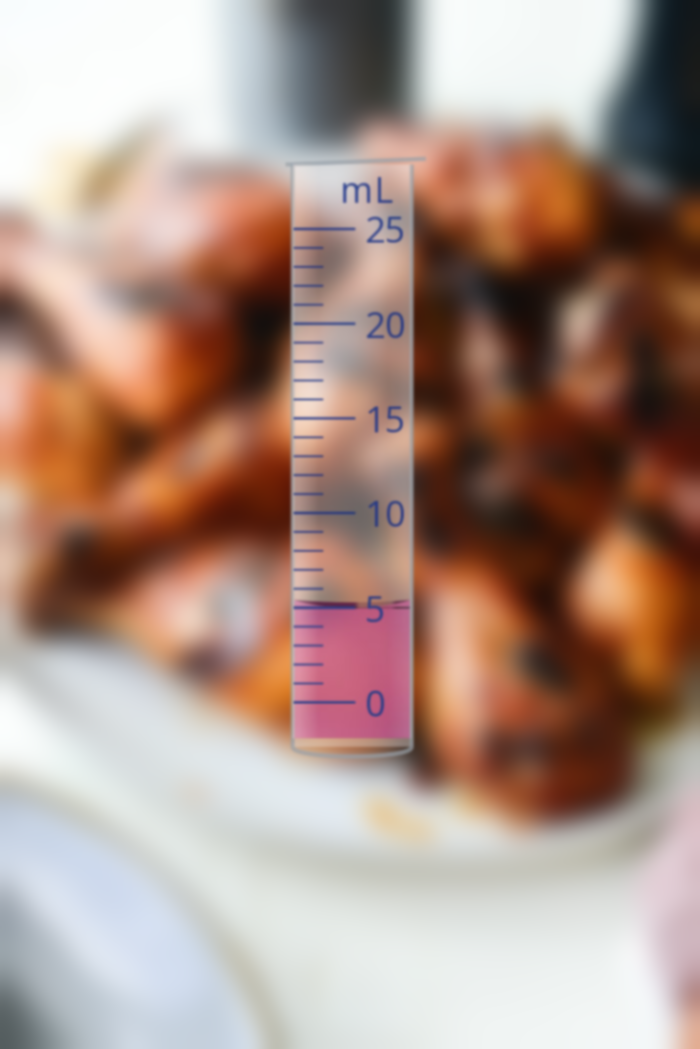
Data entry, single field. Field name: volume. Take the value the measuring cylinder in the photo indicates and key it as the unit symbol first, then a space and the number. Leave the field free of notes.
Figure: mL 5
